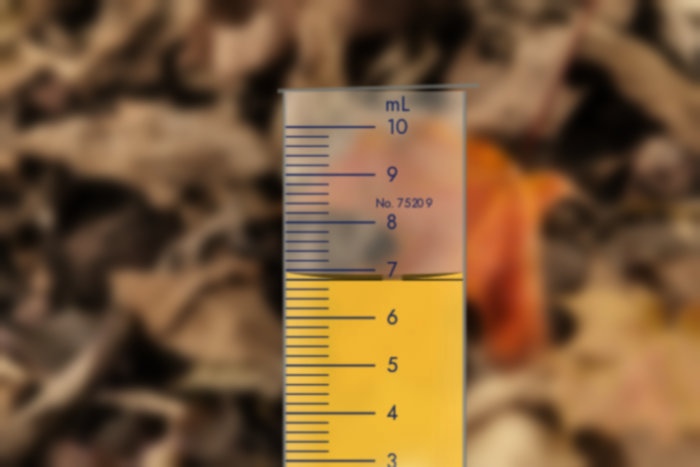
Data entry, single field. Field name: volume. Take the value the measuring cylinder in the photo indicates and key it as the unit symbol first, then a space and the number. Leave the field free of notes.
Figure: mL 6.8
